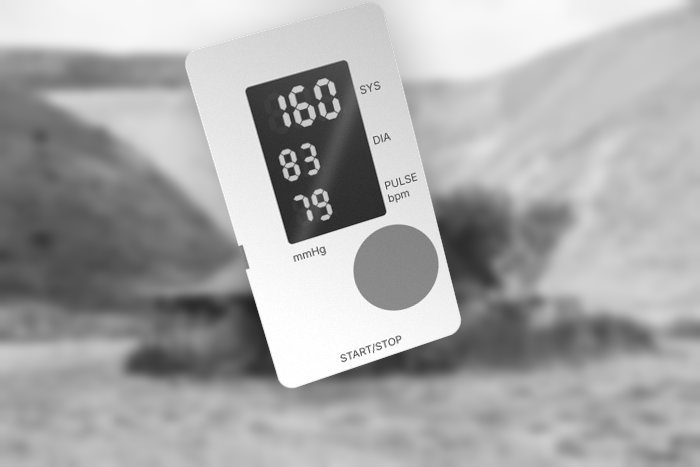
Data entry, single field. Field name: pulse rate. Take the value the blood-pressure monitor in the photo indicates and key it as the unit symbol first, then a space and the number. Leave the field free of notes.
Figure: bpm 79
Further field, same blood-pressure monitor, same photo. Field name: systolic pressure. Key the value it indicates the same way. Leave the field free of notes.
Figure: mmHg 160
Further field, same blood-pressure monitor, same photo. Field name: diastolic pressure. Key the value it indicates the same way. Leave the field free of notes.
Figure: mmHg 83
